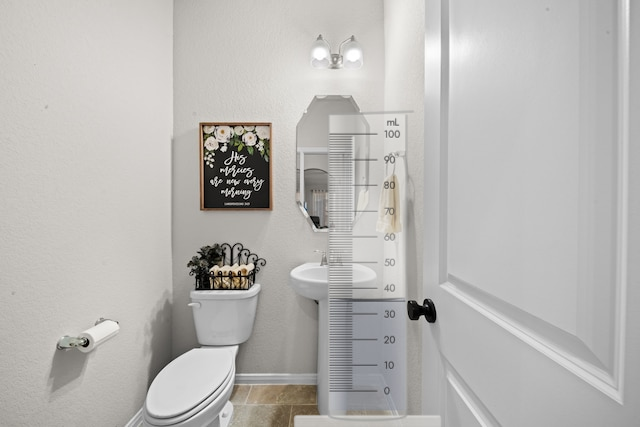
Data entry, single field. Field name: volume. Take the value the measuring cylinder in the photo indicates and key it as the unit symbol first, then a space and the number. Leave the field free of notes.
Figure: mL 35
